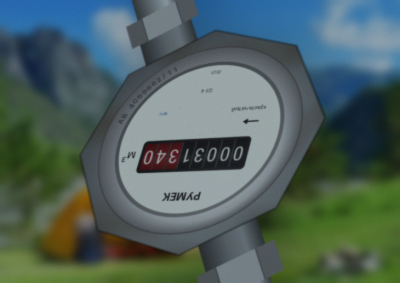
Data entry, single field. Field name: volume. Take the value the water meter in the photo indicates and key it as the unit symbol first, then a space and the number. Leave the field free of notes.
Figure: m³ 31.340
